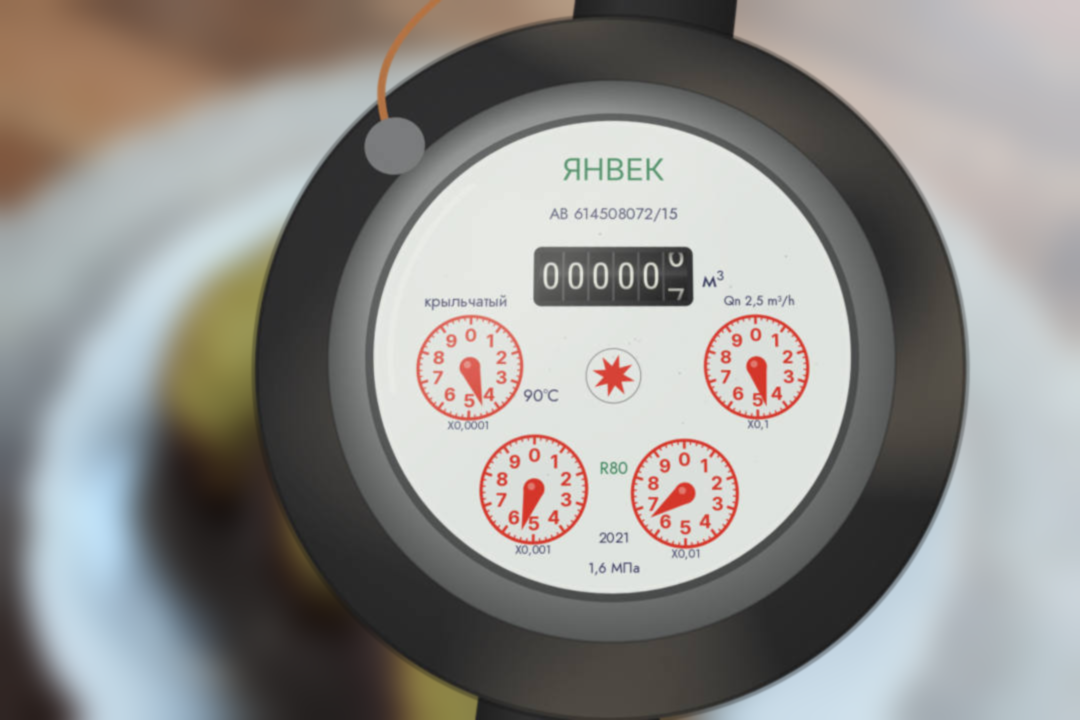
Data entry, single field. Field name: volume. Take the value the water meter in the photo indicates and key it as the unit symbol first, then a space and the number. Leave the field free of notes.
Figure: m³ 6.4654
